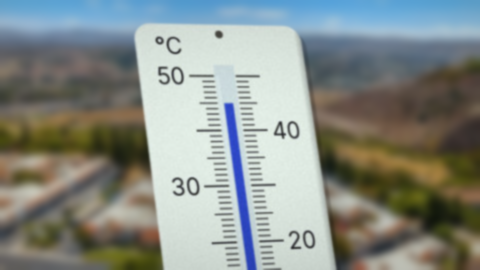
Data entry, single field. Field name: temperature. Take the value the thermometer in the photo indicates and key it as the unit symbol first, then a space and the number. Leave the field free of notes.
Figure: °C 45
